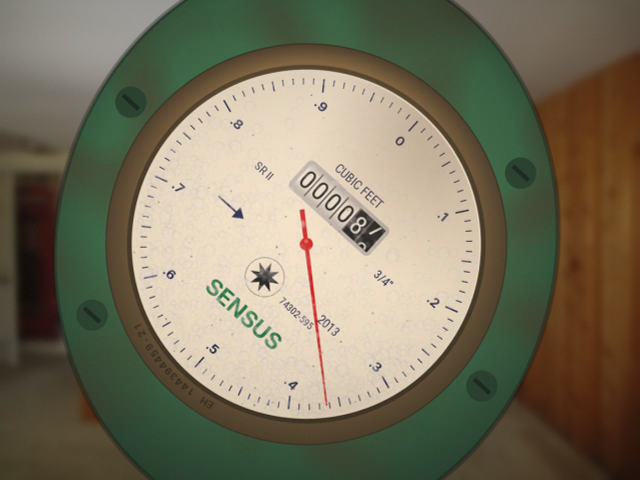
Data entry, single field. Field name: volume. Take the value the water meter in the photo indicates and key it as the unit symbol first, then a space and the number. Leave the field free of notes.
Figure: ft³ 87.36
